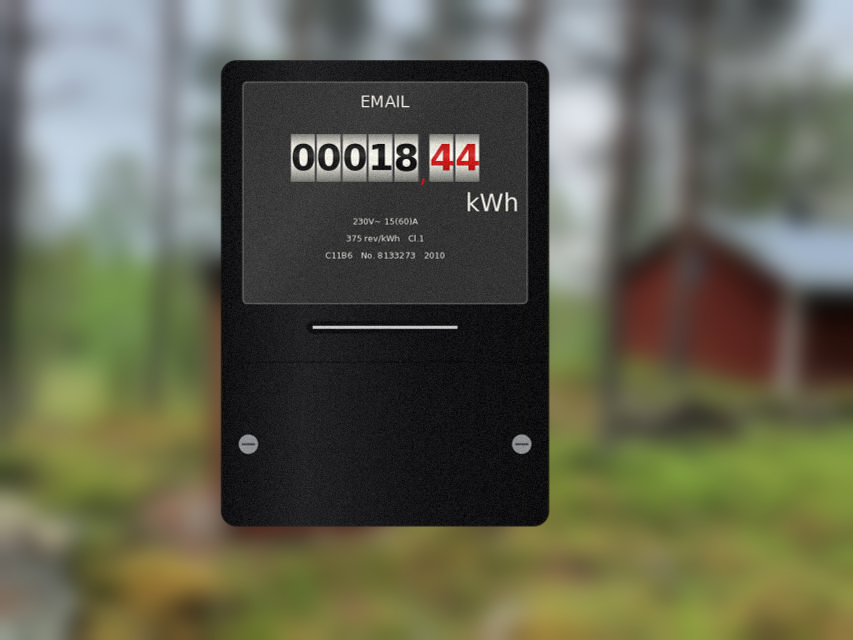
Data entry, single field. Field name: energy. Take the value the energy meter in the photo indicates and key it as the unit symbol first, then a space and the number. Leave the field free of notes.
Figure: kWh 18.44
